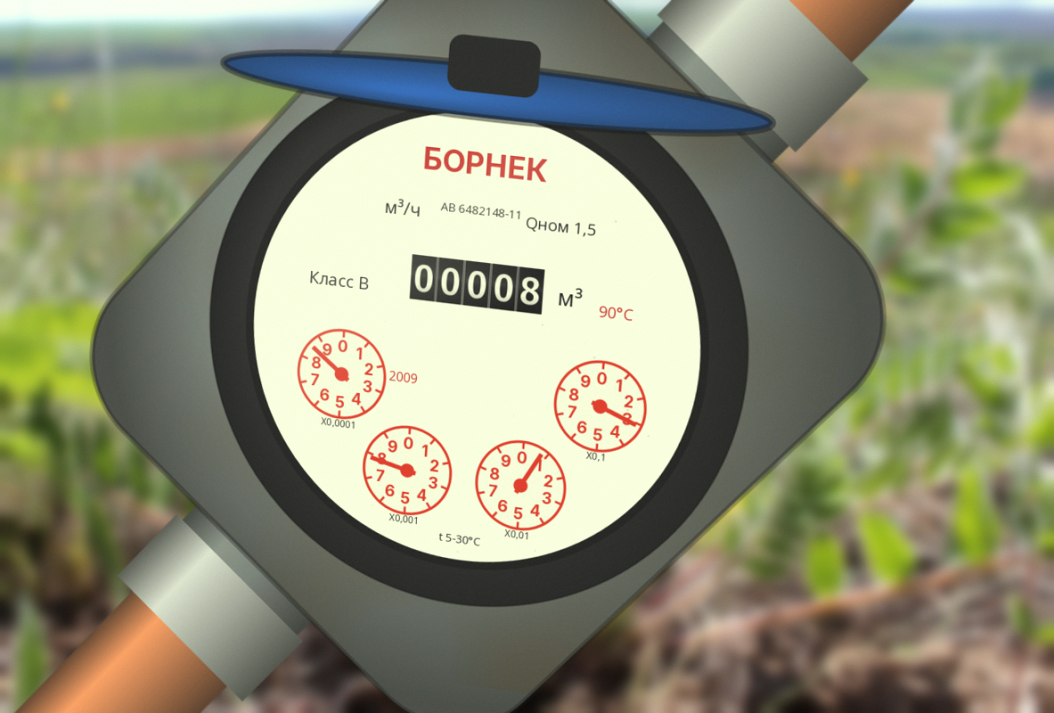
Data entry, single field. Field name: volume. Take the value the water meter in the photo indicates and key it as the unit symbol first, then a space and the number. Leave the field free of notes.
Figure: m³ 8.3078
